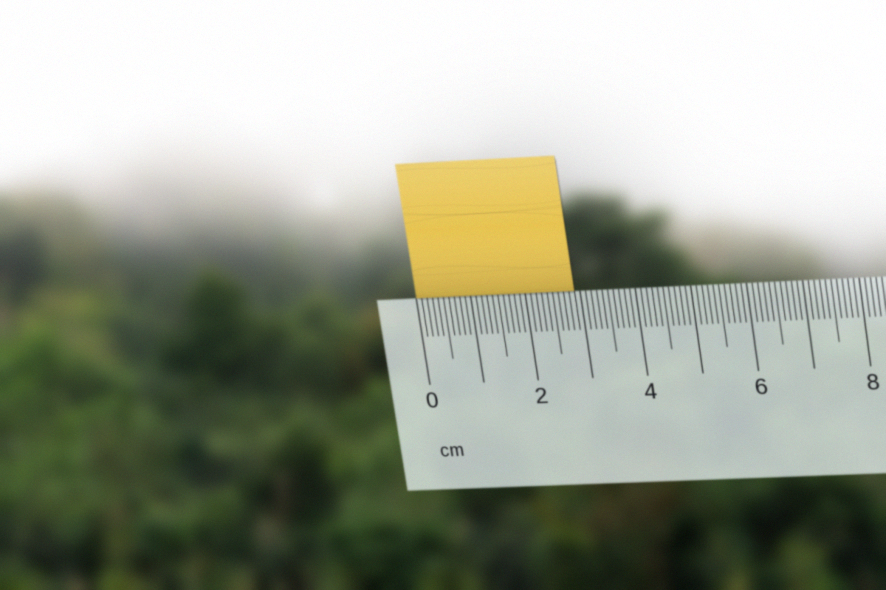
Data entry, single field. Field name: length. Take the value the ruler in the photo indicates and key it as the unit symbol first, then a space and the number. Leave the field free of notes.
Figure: cm 2.9
